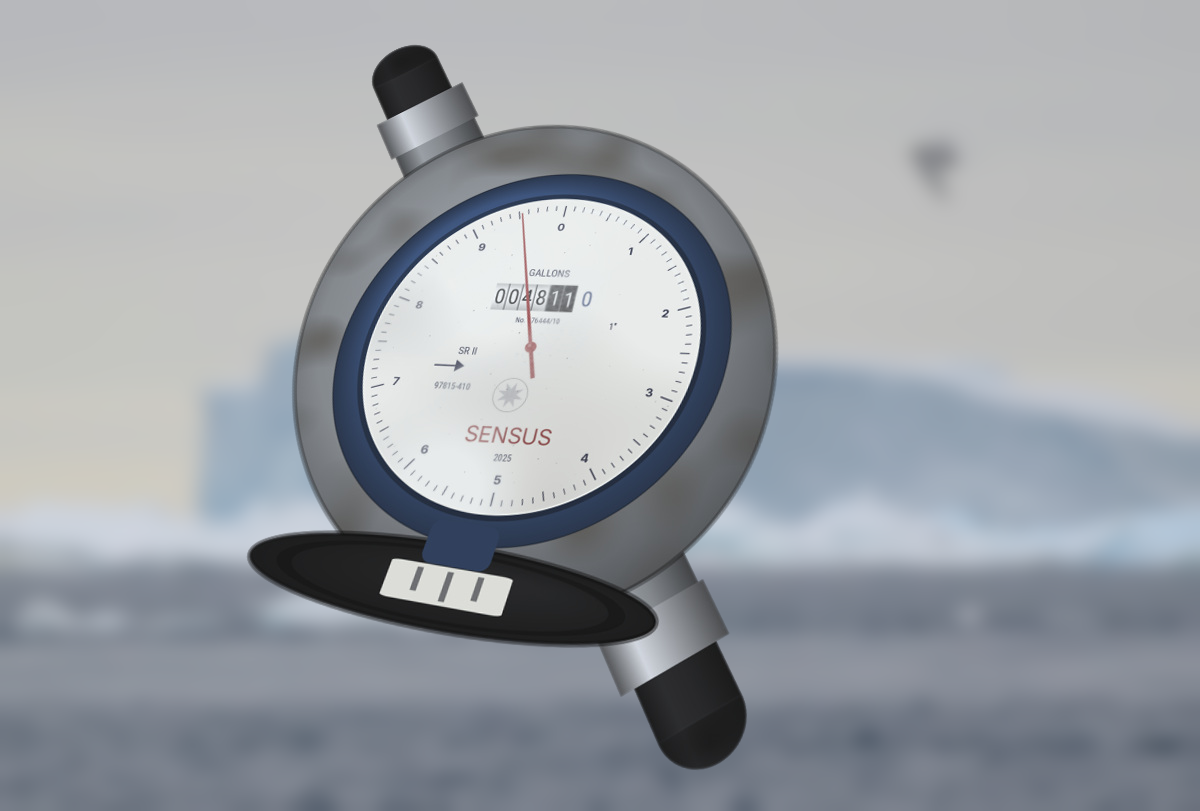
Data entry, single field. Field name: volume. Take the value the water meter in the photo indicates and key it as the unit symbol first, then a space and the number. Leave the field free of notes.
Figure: gal 48109.5
